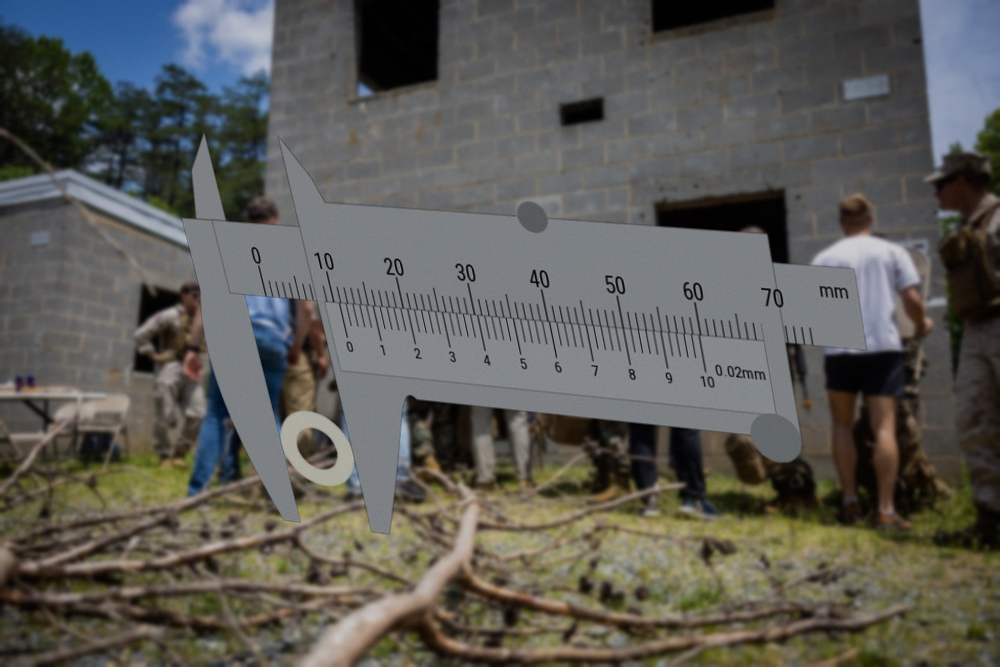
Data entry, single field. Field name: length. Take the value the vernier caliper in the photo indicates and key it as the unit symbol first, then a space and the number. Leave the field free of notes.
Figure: mm 10.8
